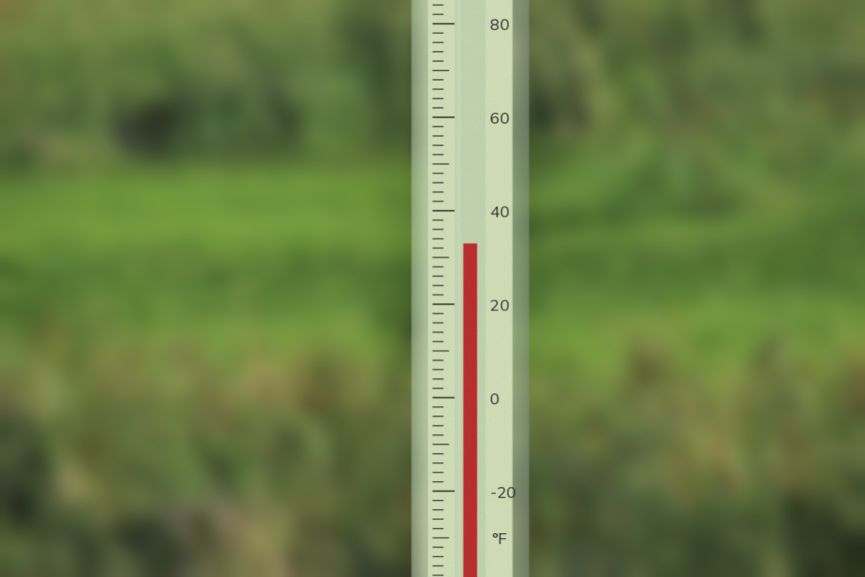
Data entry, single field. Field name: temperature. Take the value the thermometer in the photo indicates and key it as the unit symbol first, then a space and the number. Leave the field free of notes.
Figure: °F 33
